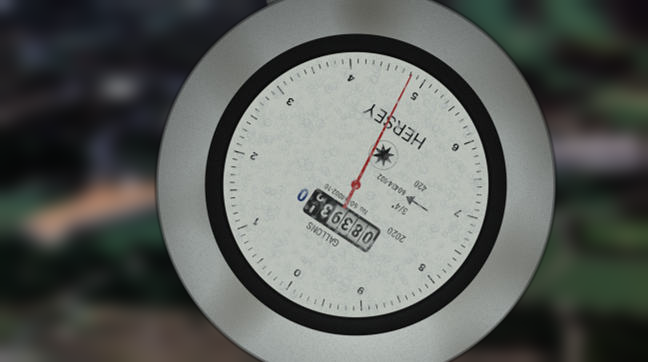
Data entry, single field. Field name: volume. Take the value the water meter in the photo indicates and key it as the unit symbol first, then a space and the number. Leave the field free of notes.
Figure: gal 839314.8
